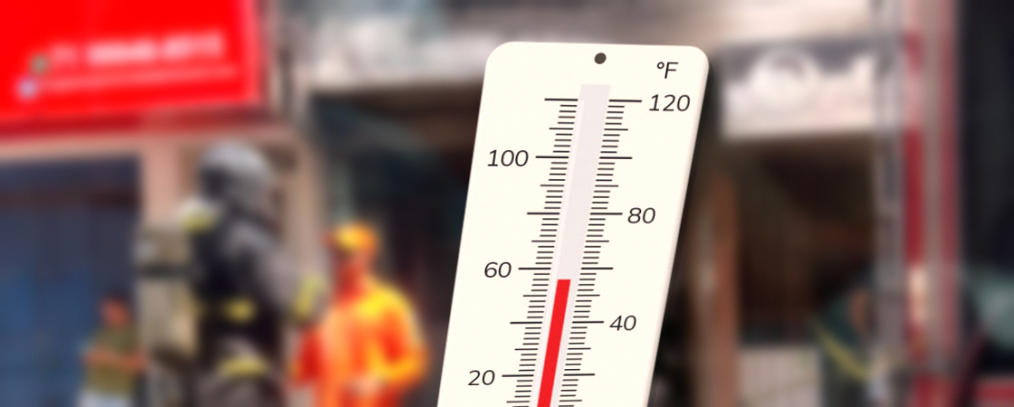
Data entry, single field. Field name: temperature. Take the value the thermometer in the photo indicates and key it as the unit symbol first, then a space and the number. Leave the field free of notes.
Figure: °F 56
